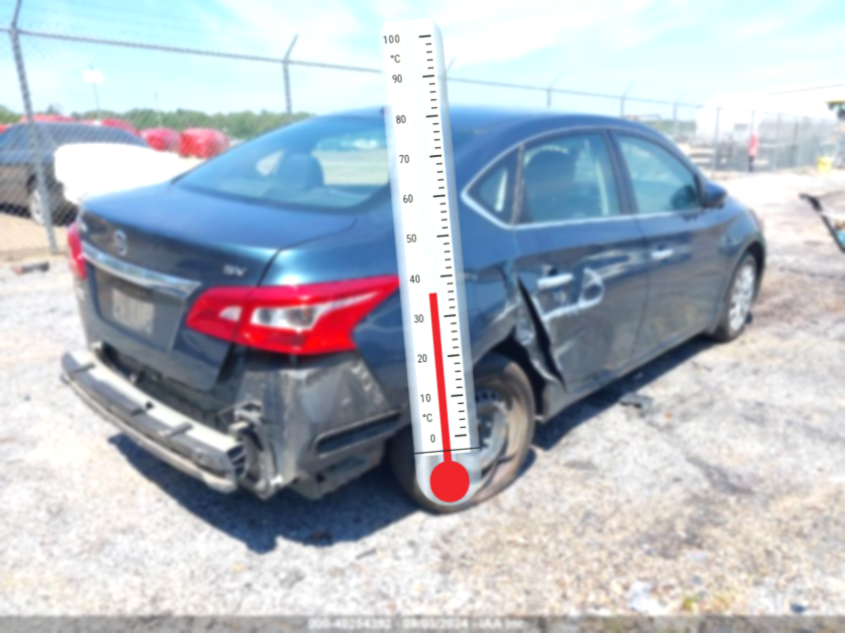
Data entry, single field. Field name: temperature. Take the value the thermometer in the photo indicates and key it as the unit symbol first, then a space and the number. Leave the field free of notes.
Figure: °C 36
